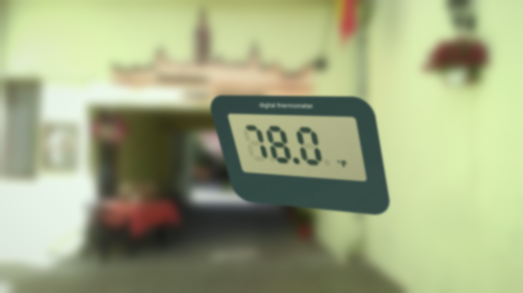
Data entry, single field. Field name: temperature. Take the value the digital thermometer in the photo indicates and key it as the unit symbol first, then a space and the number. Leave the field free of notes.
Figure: °F 78.0
